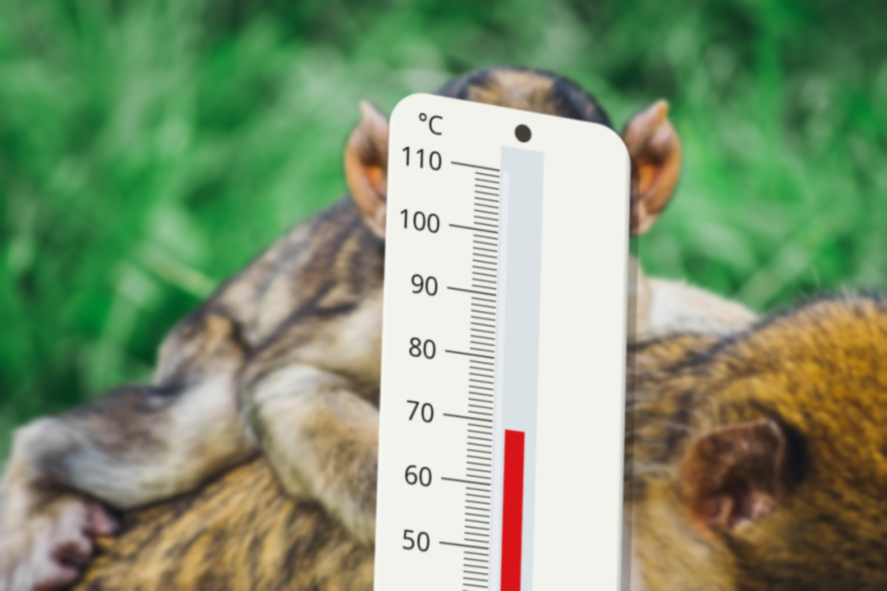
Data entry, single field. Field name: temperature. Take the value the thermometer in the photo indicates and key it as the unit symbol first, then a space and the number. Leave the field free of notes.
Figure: °C 69
